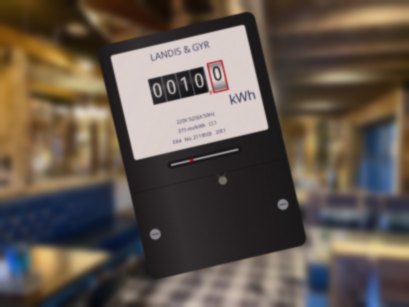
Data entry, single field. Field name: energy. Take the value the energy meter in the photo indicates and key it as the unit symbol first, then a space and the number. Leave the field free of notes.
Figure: kWh 10.0
